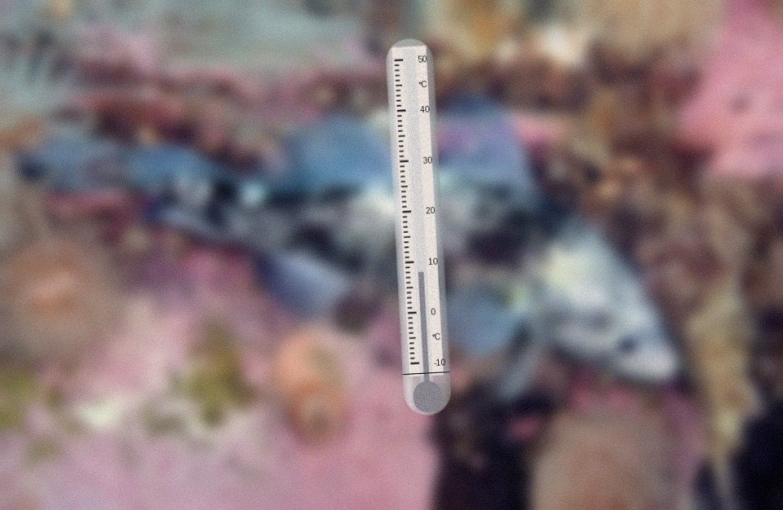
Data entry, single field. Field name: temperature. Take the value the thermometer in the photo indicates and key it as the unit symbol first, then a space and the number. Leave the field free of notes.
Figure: °C 8
